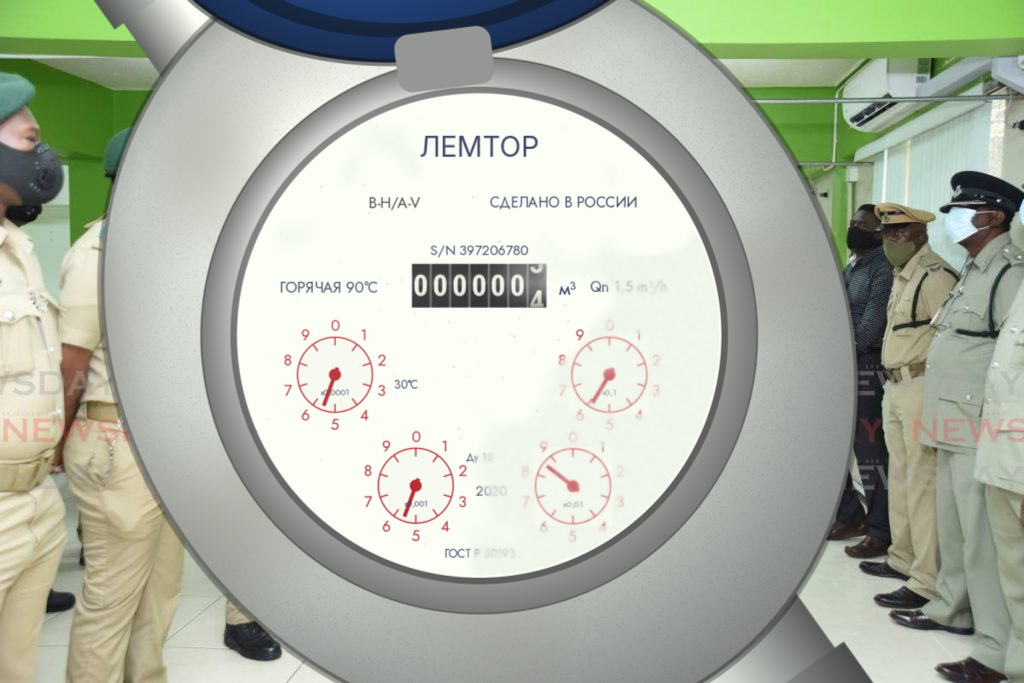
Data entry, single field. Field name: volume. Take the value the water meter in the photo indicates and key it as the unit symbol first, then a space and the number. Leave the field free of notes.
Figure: m³ 3.5855
